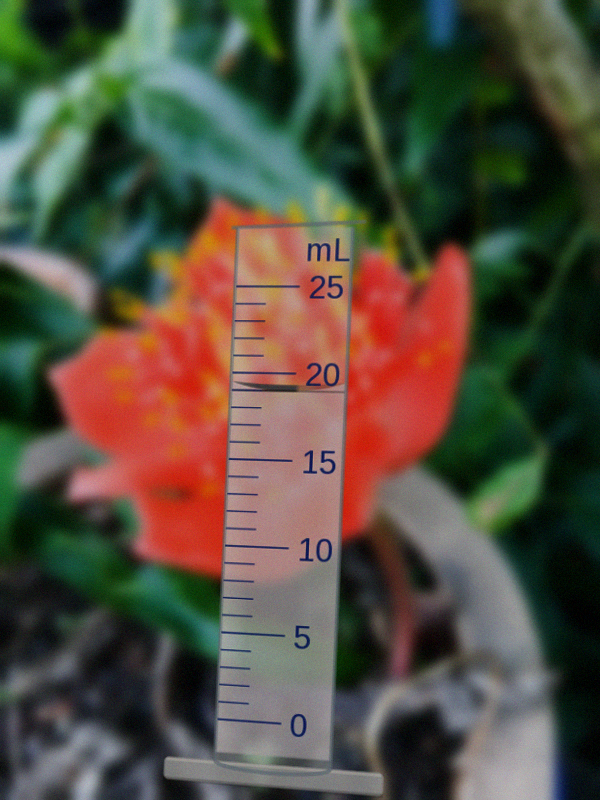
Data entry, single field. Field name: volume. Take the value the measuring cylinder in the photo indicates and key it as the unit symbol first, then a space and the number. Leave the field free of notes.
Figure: mL 19
